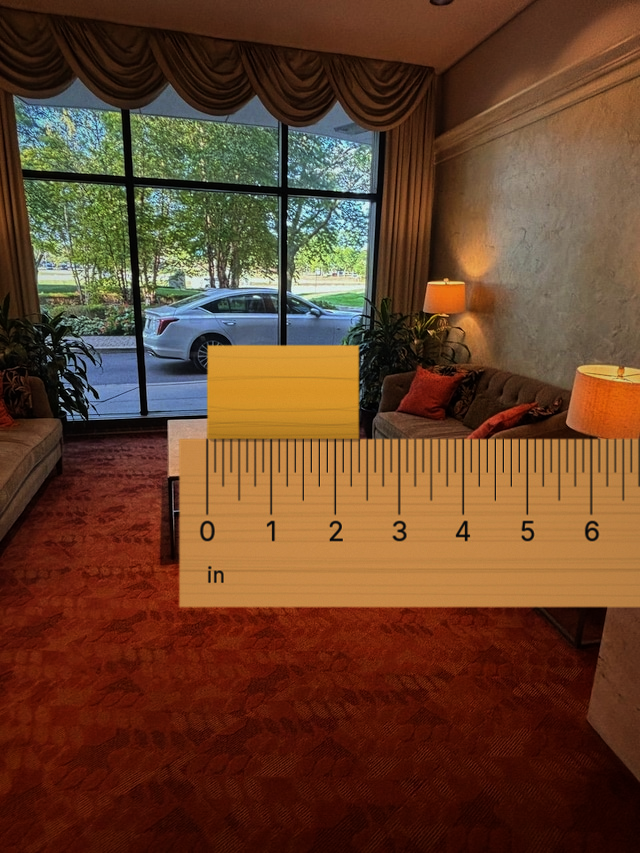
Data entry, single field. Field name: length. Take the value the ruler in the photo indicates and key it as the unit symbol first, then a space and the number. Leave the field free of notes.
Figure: in 2.375
